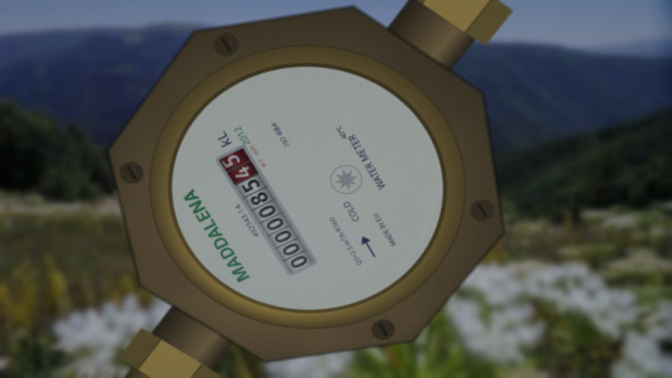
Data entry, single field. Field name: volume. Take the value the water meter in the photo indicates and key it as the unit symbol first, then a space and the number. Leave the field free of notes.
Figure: kL 85.45
